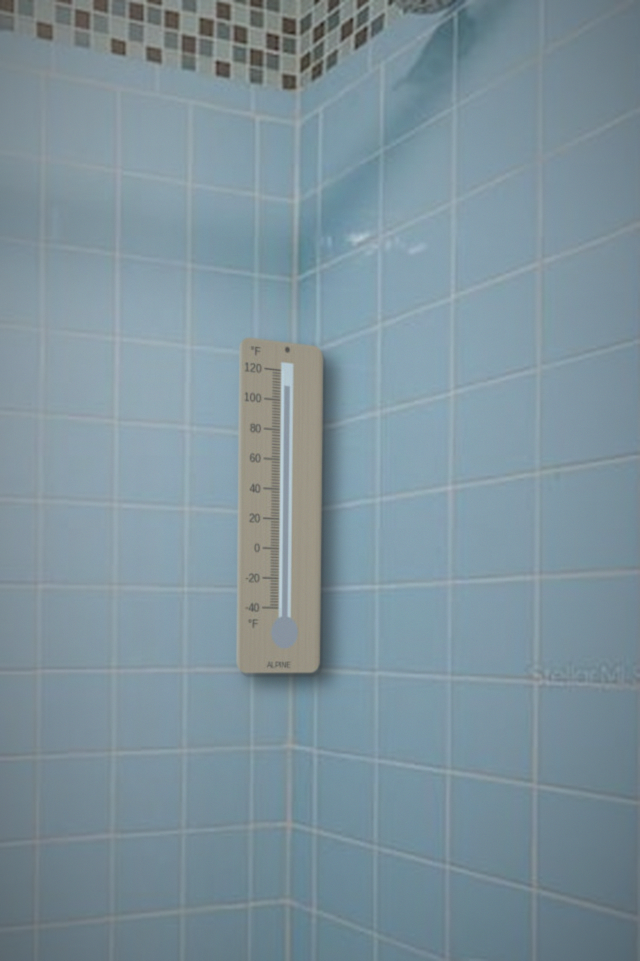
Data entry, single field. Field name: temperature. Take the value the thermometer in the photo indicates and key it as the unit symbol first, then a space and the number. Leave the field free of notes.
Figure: °F 110
